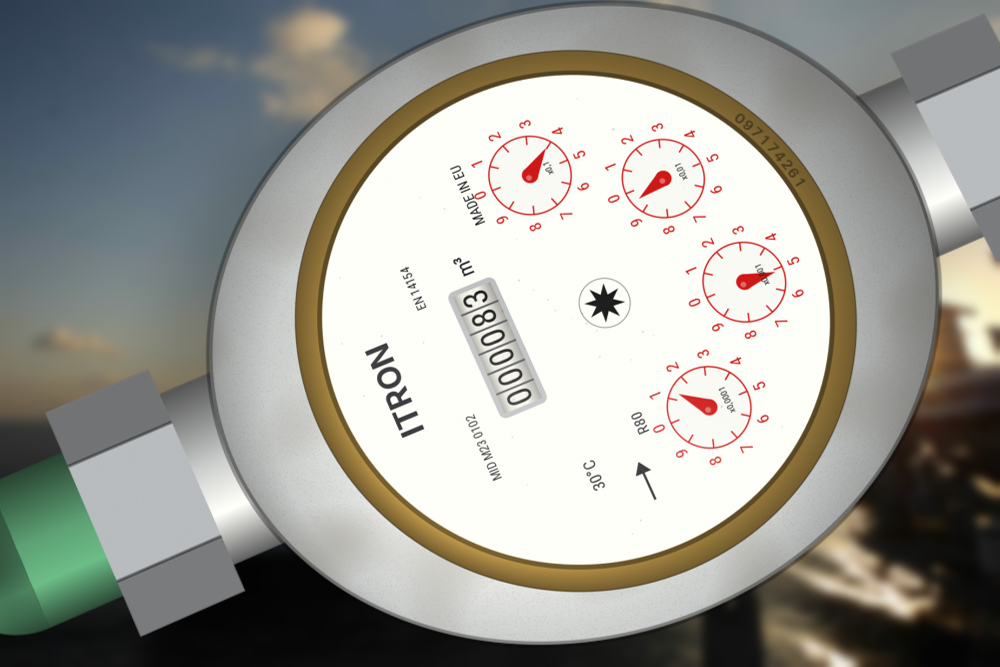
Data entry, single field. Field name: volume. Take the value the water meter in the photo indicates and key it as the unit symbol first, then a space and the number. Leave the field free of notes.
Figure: m³ 83.3951
